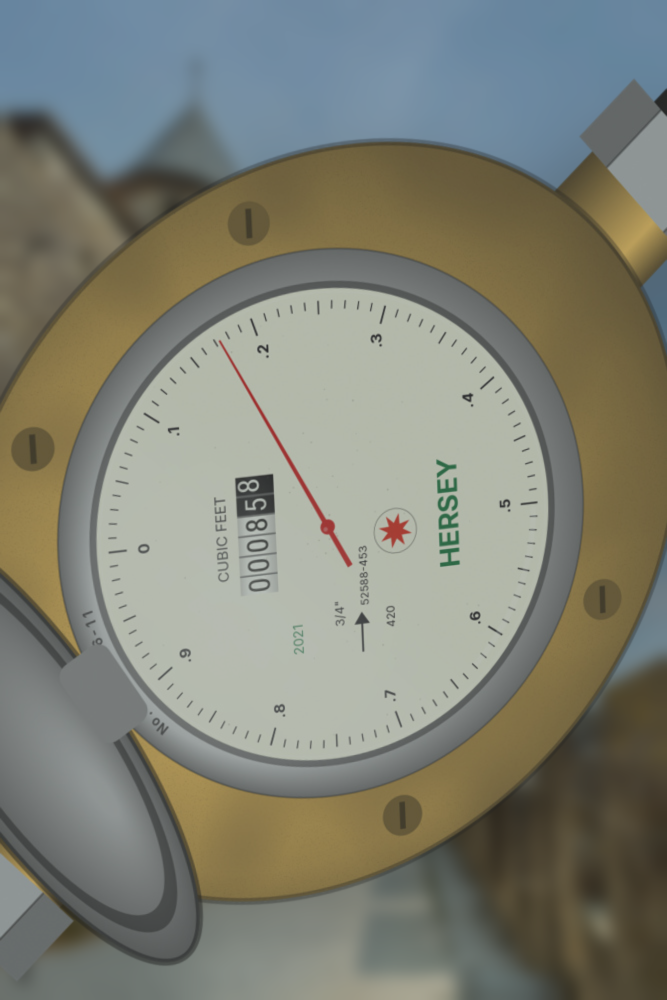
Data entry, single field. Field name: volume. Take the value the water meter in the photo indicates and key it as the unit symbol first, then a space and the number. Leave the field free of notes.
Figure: ft³ 858.17
